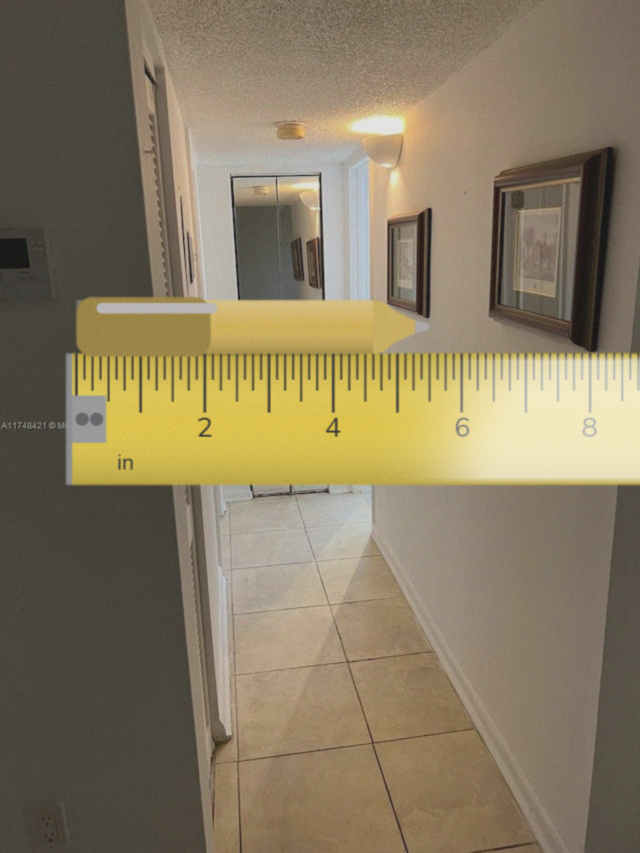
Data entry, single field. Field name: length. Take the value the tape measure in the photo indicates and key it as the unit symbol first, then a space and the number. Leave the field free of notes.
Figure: in 5.5
